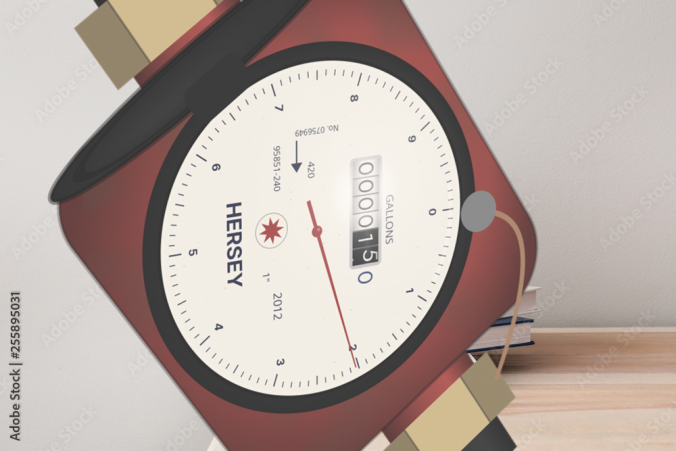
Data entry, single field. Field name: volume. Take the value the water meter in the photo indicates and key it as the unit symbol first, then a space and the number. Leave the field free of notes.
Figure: gal 152.0
